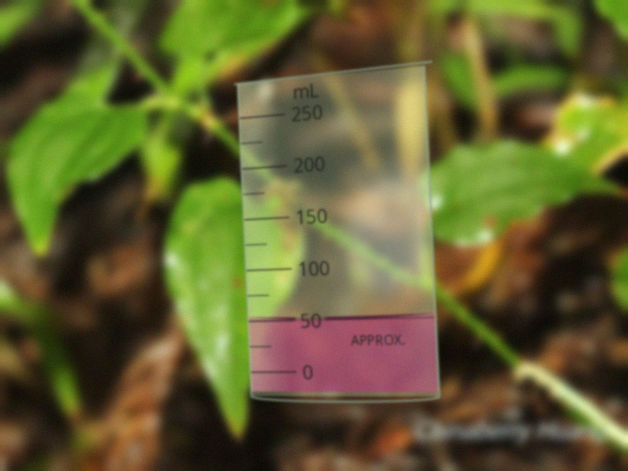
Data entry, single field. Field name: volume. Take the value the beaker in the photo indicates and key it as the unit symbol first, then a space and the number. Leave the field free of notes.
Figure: mL 50
